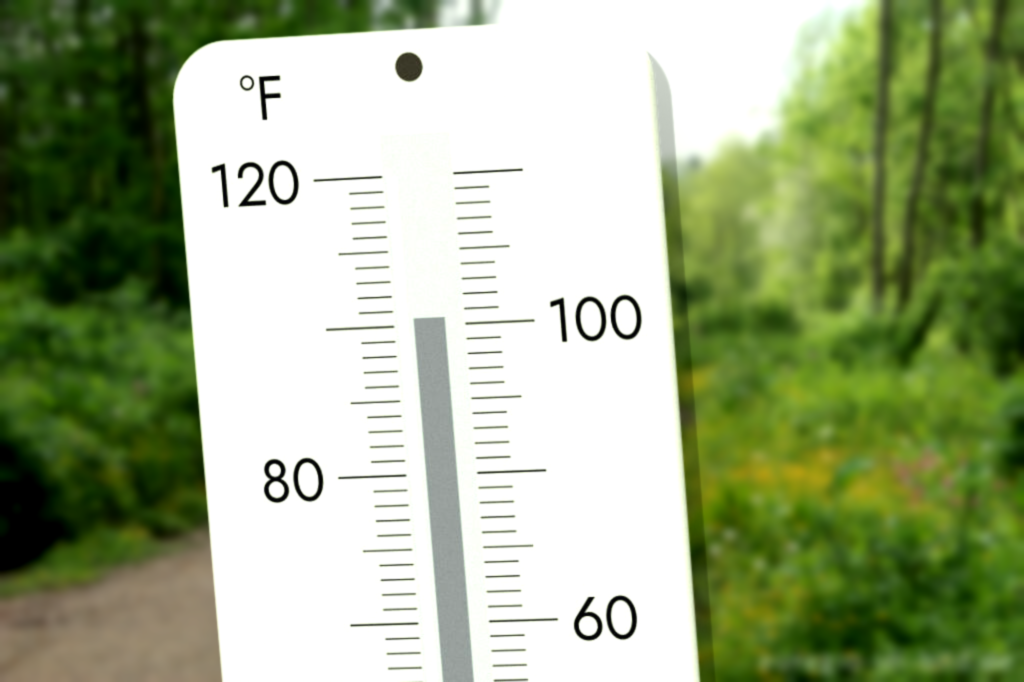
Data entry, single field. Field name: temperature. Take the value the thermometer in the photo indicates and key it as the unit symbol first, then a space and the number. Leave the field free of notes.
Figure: °F 101
